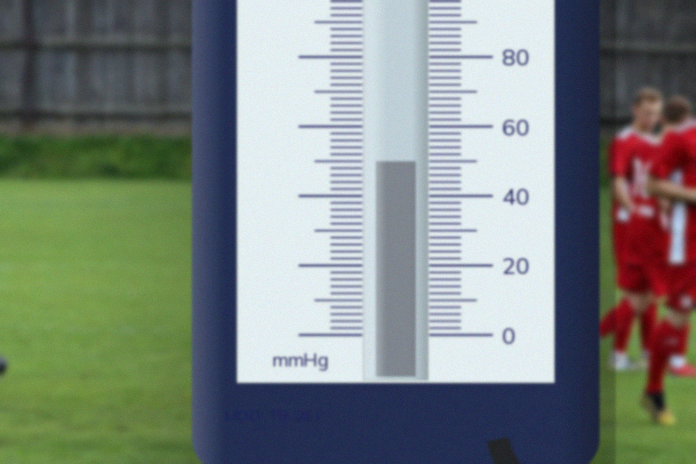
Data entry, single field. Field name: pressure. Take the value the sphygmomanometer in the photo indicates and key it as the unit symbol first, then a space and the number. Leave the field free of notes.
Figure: mmHg 50
